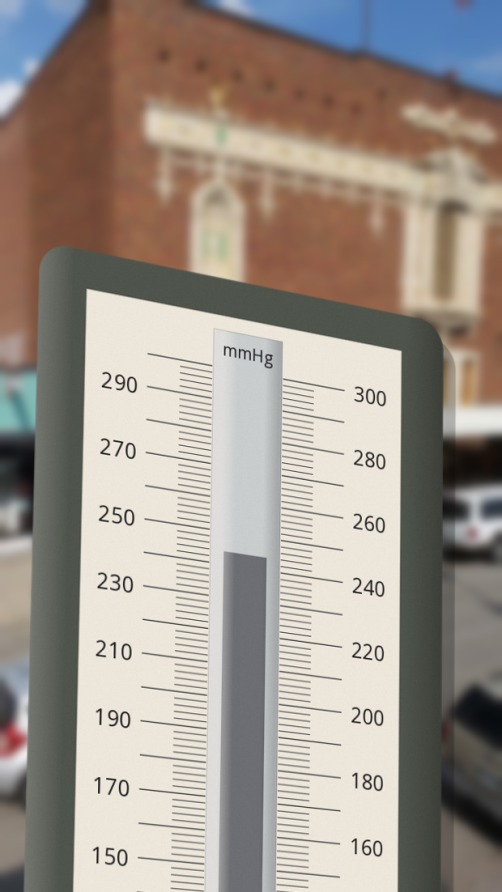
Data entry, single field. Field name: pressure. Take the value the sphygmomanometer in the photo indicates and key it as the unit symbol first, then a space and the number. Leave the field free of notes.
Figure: mmHg 244
